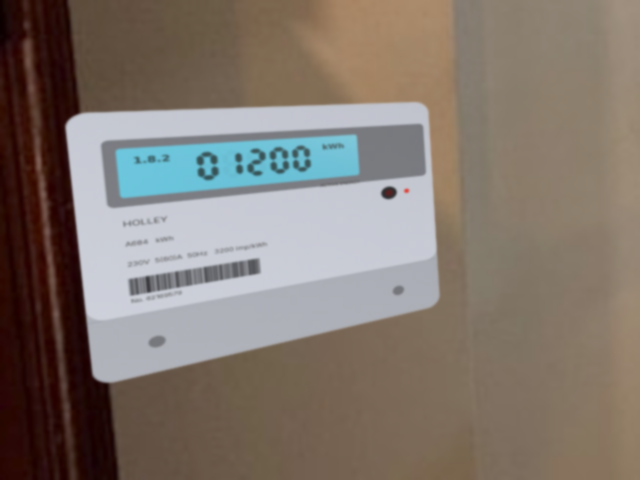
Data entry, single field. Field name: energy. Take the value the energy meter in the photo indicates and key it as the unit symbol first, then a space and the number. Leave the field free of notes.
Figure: kWh 1200
